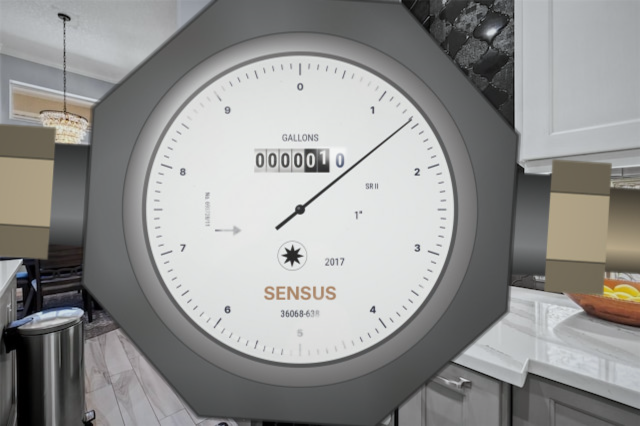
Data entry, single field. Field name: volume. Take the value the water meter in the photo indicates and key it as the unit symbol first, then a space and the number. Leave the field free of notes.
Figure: gal 11.4
